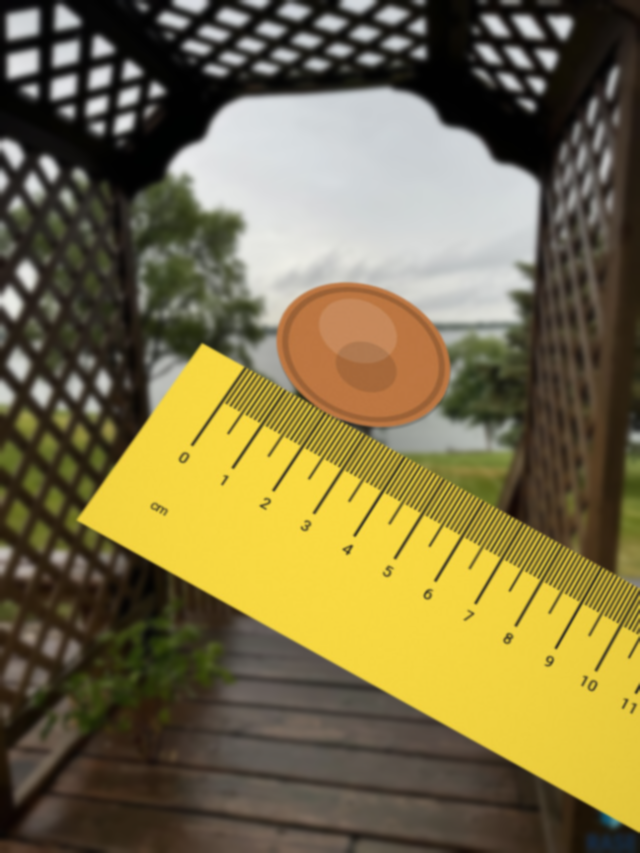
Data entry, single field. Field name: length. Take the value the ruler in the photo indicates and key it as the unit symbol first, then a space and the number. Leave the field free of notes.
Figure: cm 4
